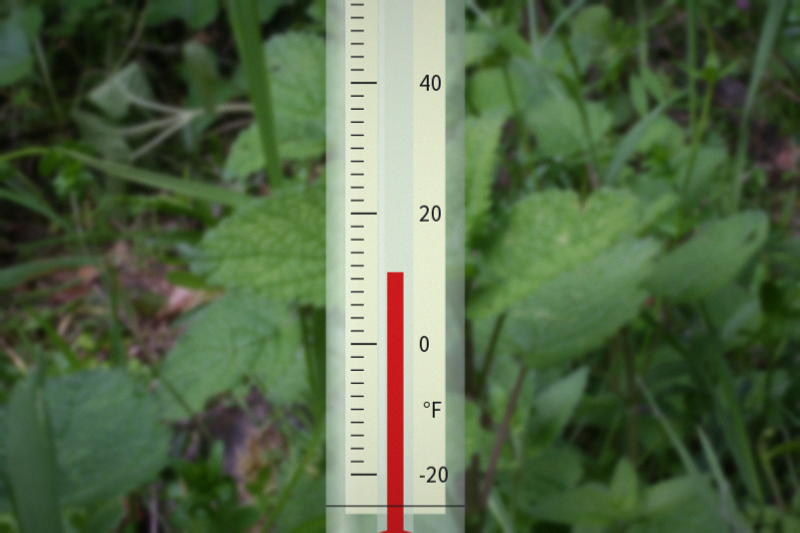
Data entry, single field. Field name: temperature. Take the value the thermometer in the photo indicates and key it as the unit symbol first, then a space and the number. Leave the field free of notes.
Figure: °F 11
